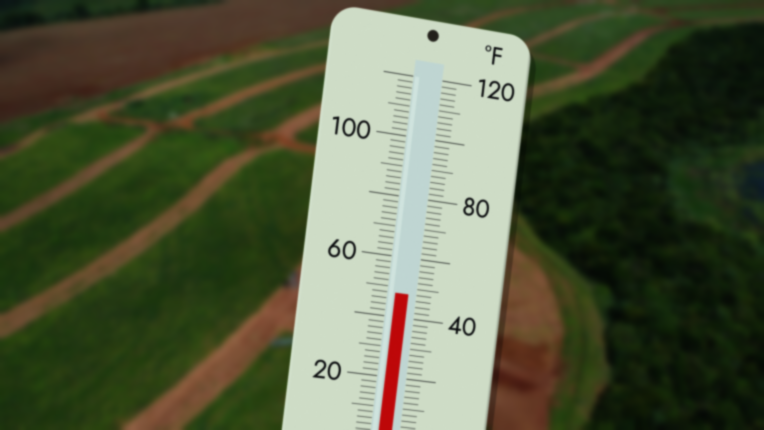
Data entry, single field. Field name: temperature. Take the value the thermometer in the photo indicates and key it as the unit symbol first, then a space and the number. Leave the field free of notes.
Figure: °F 48
